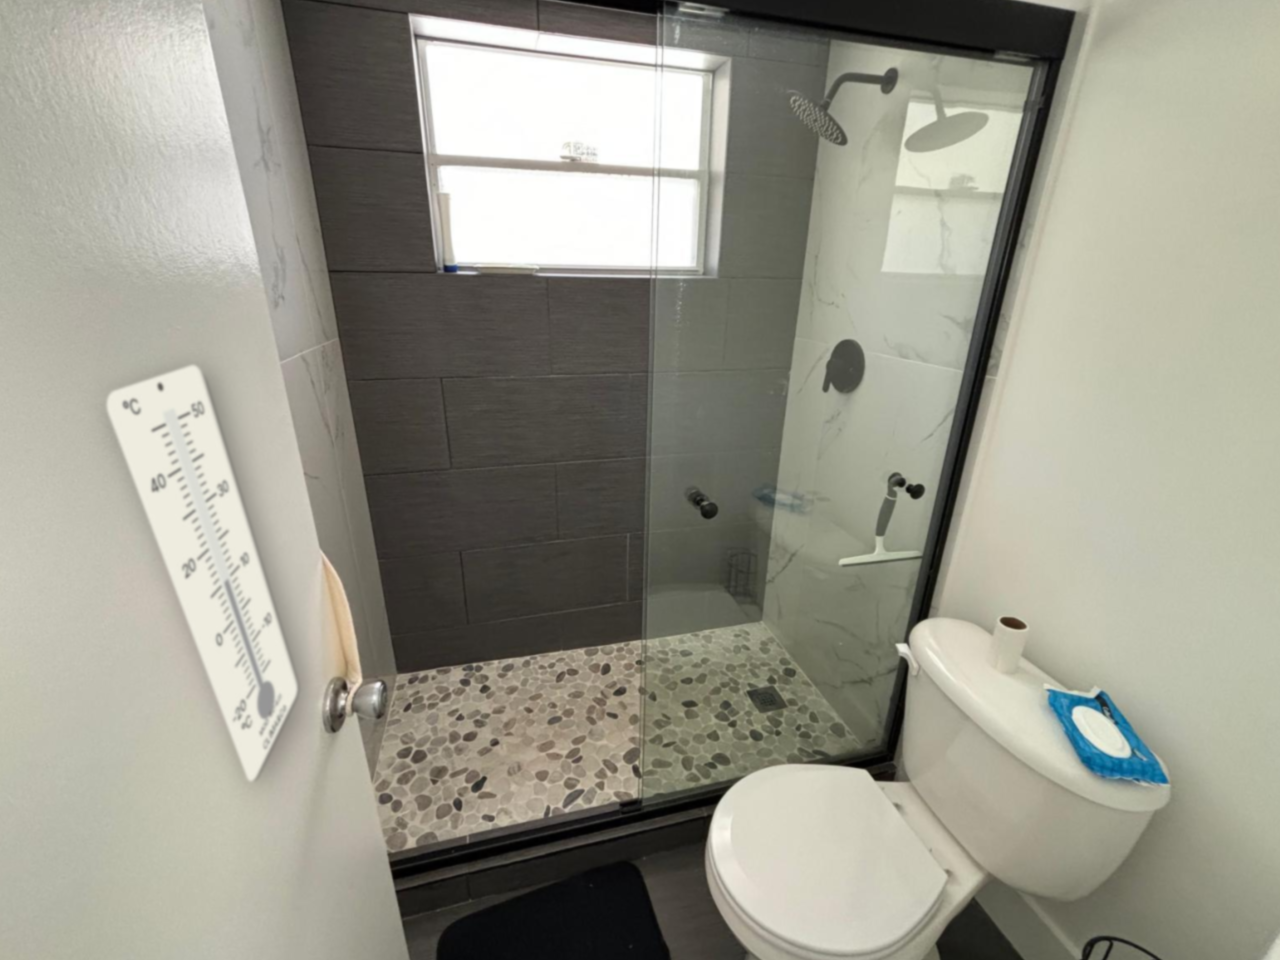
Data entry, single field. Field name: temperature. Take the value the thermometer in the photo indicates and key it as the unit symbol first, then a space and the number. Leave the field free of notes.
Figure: °C 10
